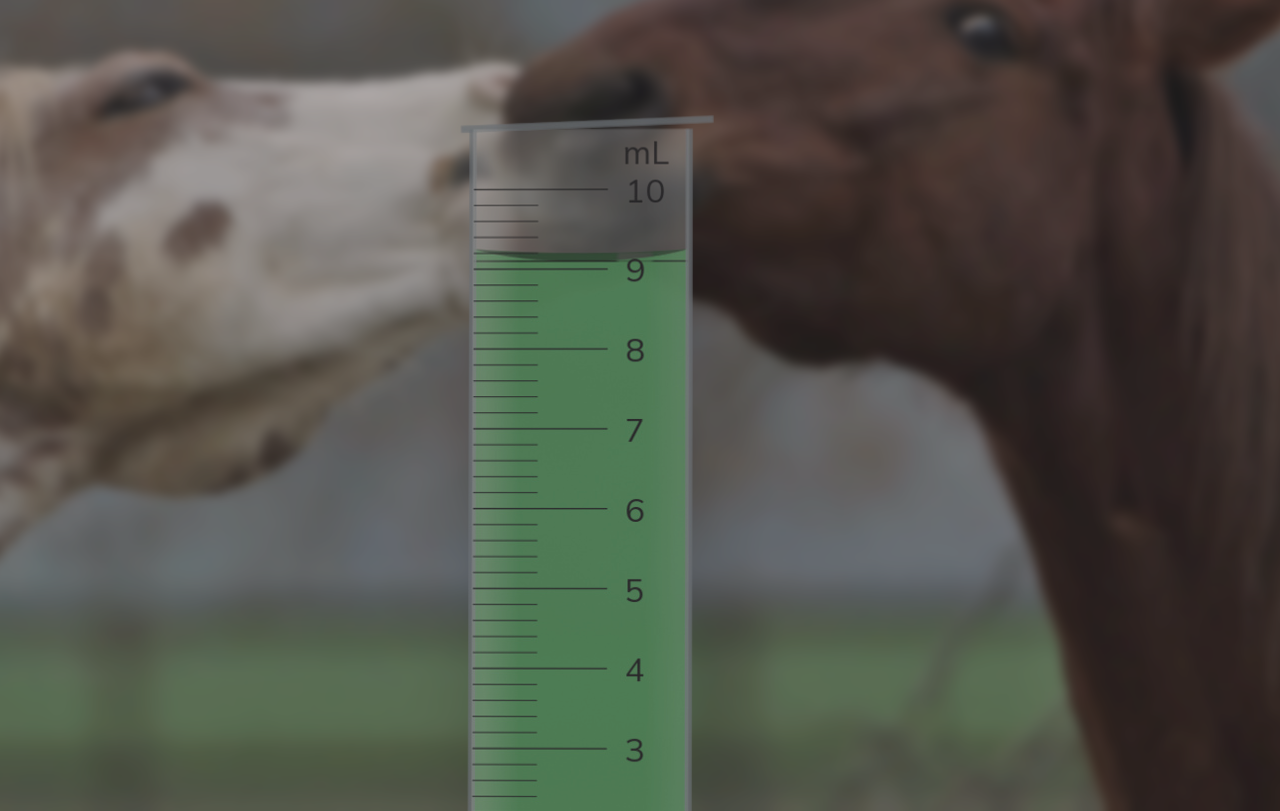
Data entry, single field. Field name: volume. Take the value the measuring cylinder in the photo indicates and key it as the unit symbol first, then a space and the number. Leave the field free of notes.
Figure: mL 9.1
